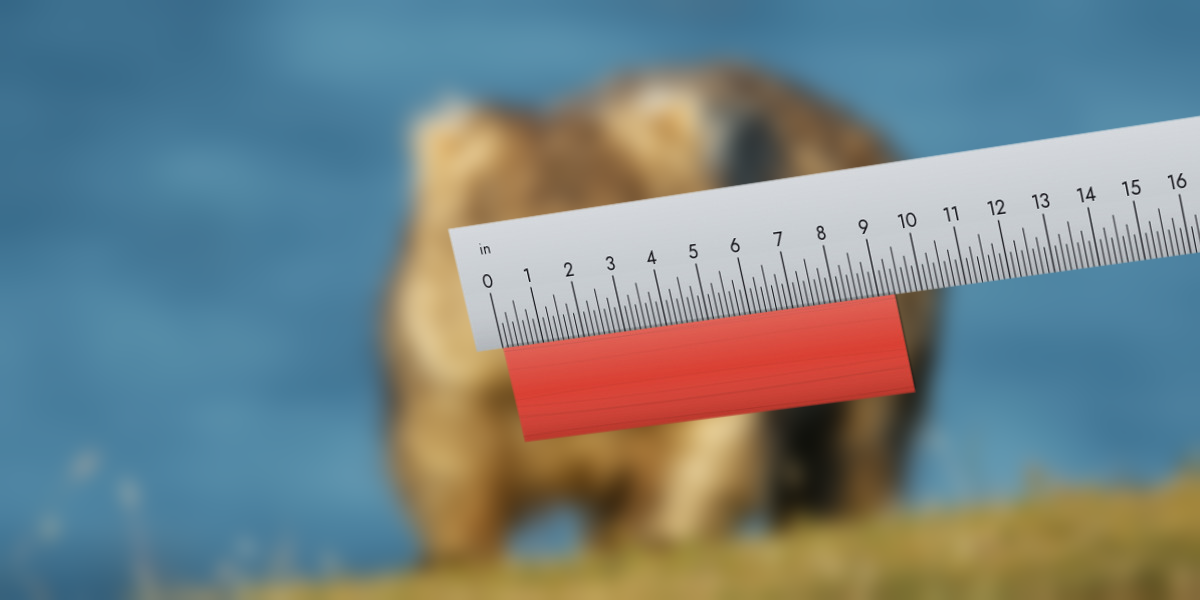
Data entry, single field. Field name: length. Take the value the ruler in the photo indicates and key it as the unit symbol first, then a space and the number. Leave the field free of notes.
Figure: in 9.375
